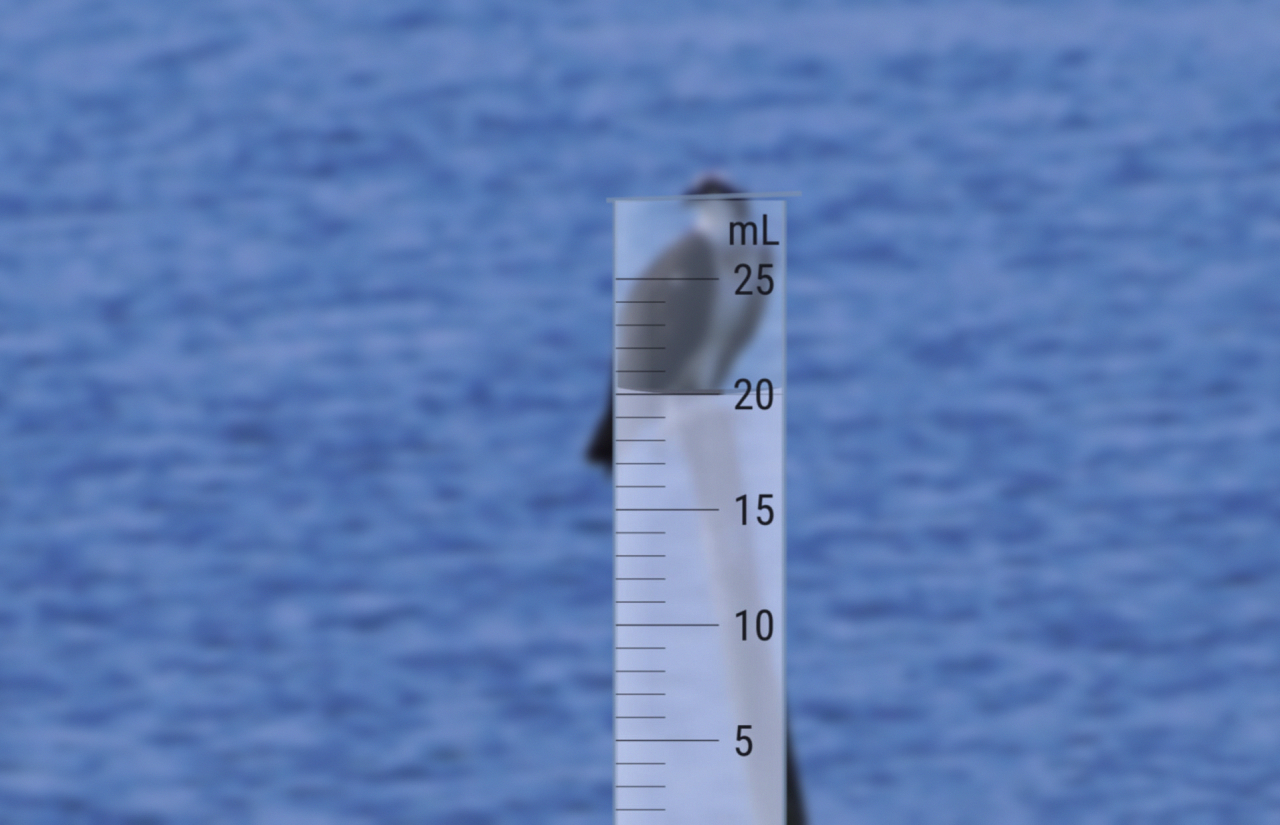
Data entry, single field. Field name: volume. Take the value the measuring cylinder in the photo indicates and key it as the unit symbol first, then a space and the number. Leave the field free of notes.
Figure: mL 20
